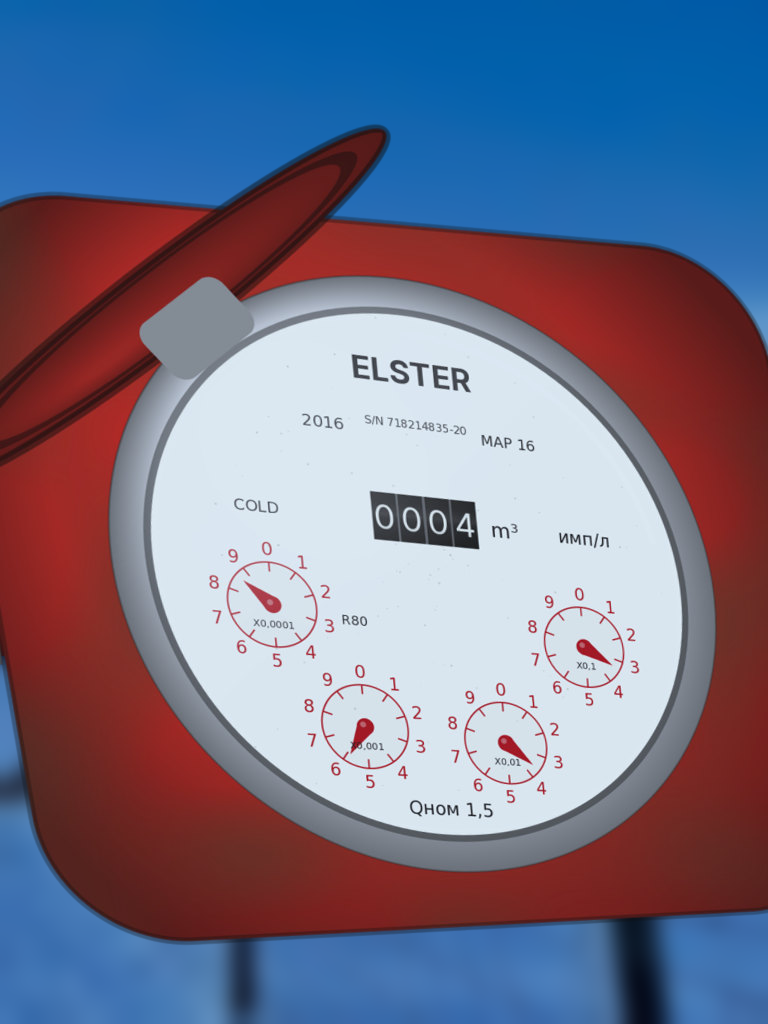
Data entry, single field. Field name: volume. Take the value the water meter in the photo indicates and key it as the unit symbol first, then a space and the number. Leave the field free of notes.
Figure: m³ 4.3358
